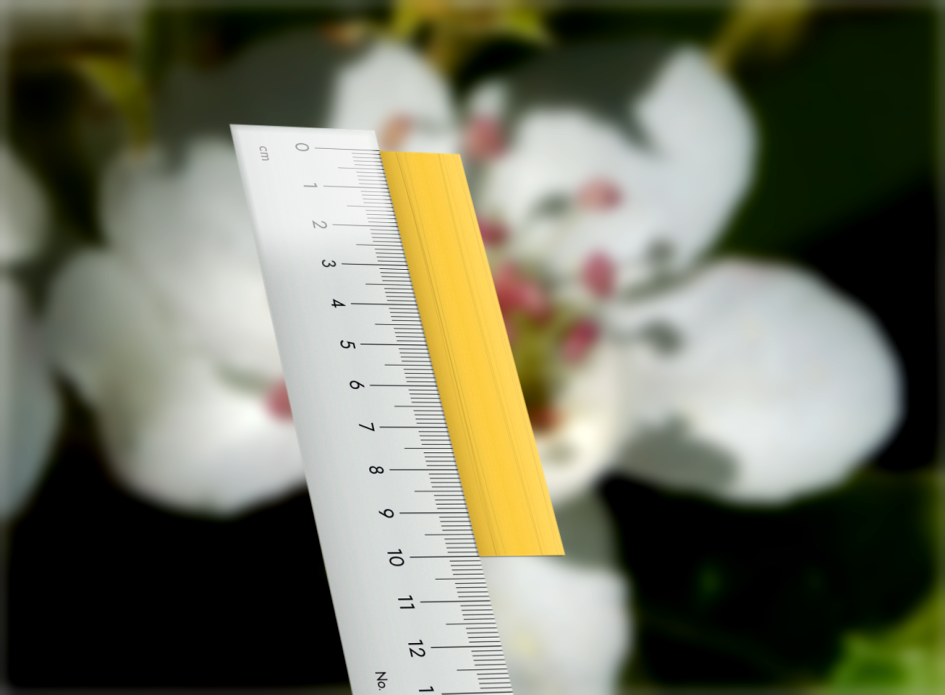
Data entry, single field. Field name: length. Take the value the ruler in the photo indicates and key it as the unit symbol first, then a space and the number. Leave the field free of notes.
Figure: cm 10
